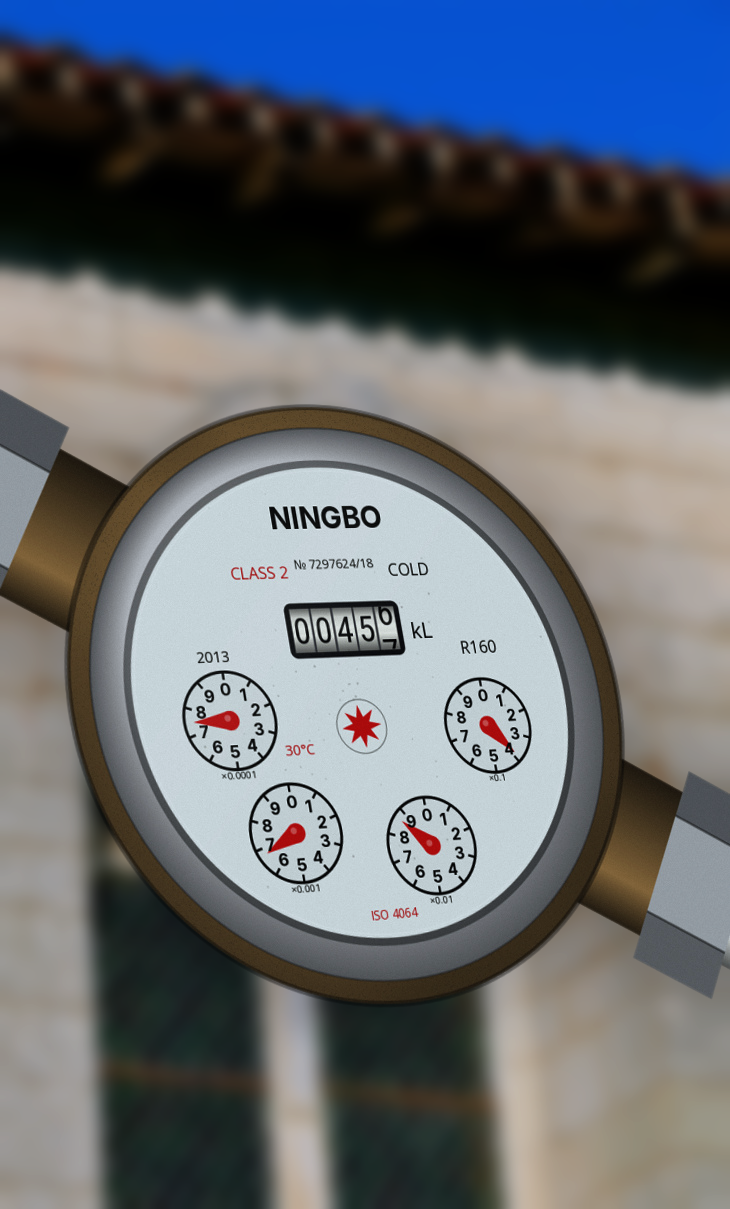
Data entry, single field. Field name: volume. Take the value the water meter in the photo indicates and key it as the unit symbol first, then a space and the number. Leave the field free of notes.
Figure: kL 456.3867
